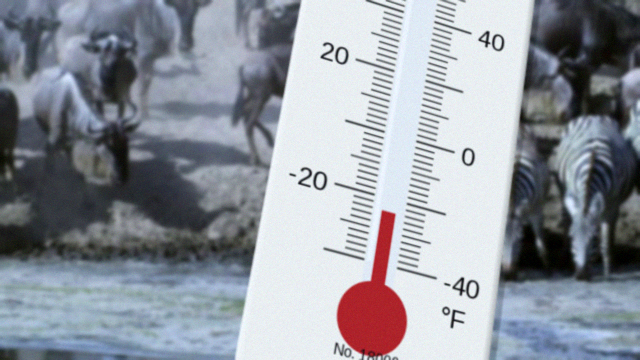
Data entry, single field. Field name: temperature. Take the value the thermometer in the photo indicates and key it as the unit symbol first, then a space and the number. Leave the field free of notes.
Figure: °F -24
